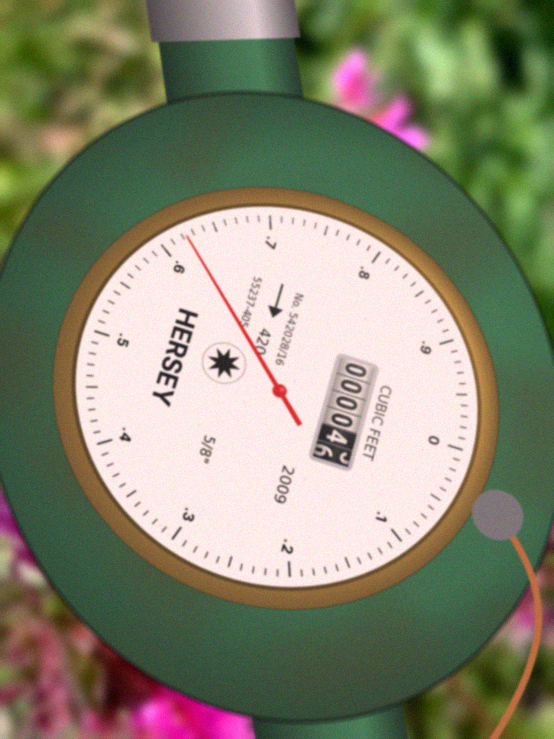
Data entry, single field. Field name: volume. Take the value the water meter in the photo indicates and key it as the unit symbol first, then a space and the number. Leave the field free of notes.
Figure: ft³ 45.62
